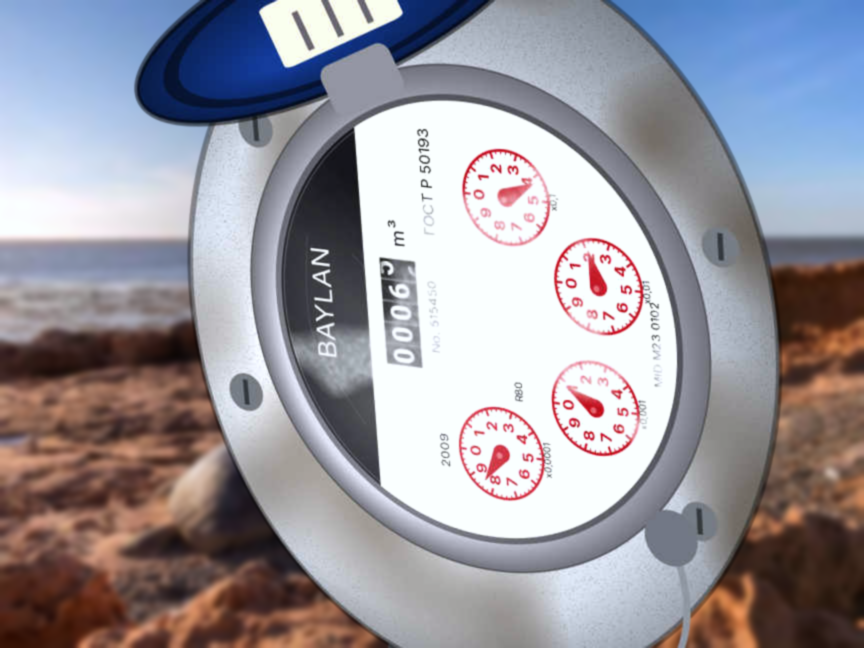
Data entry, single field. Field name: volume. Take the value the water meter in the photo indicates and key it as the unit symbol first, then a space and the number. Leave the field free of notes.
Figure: m³ 65.4208
